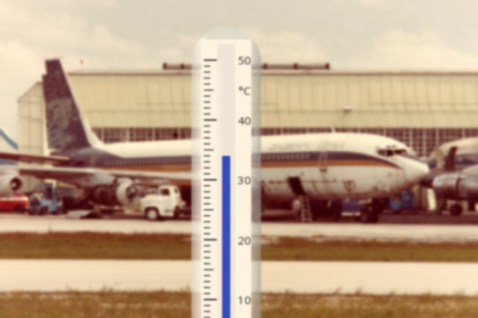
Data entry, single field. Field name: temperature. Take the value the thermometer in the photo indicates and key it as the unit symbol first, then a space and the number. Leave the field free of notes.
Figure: °C 34
